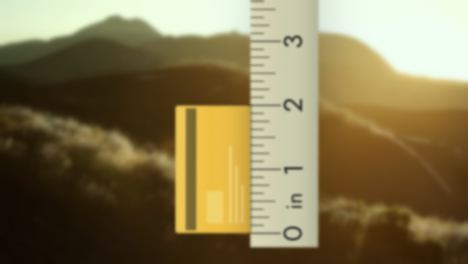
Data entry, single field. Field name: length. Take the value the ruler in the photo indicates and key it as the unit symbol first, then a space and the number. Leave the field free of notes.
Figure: in 2
